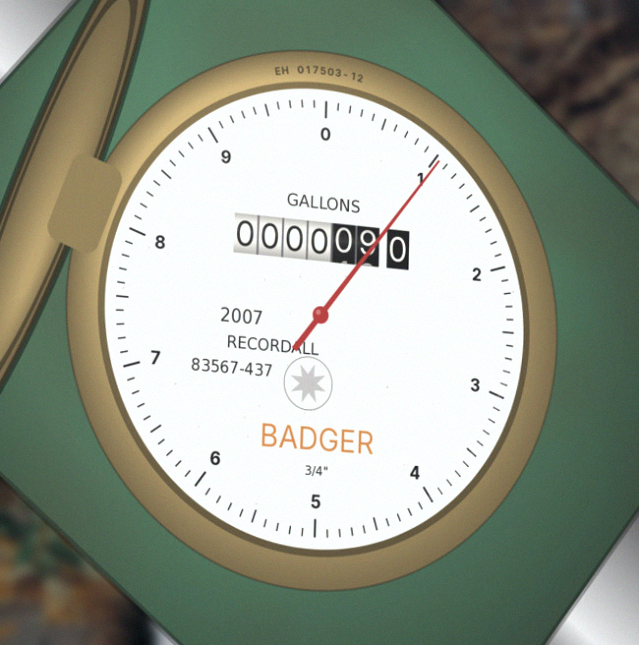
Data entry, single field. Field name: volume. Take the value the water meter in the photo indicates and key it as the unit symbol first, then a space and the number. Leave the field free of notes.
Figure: gal 91.0
